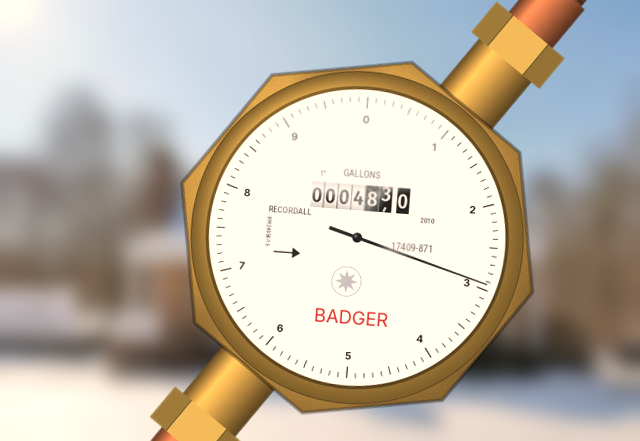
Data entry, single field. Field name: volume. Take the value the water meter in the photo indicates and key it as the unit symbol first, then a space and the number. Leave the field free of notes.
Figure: gal 4832.9
